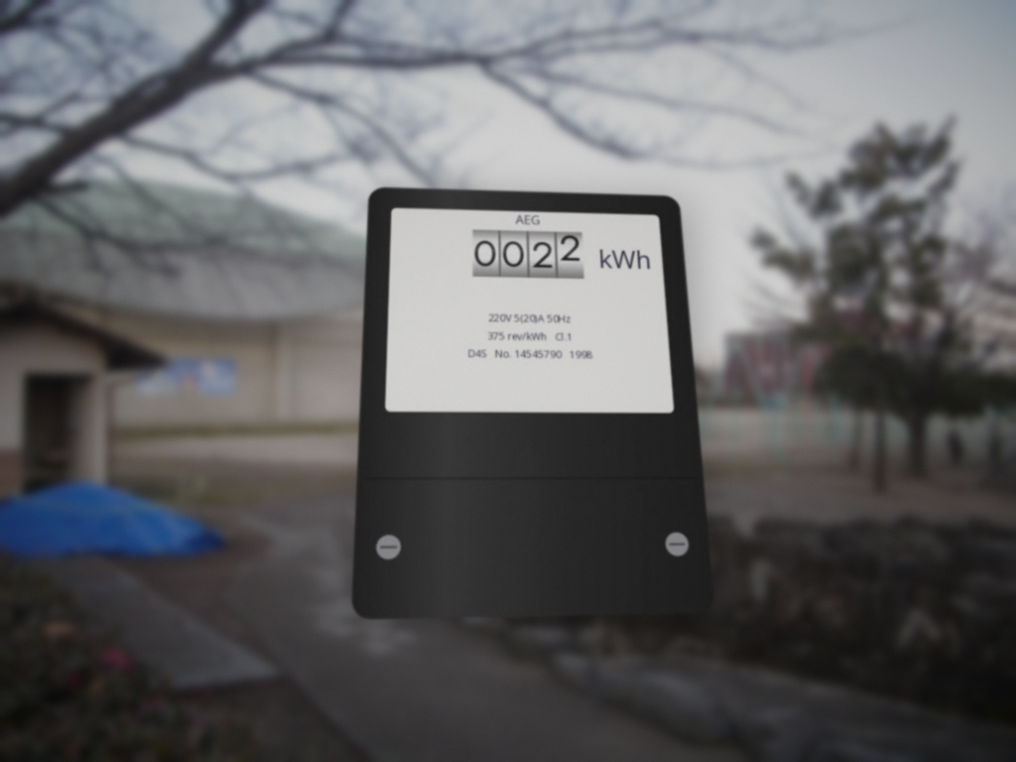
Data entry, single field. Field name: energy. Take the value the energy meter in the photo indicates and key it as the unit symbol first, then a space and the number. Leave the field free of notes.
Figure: kWh 22
